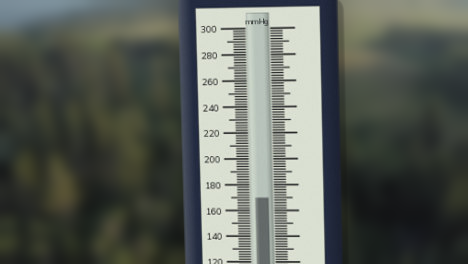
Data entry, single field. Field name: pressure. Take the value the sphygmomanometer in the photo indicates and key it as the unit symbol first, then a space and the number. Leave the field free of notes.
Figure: mmHg 170
